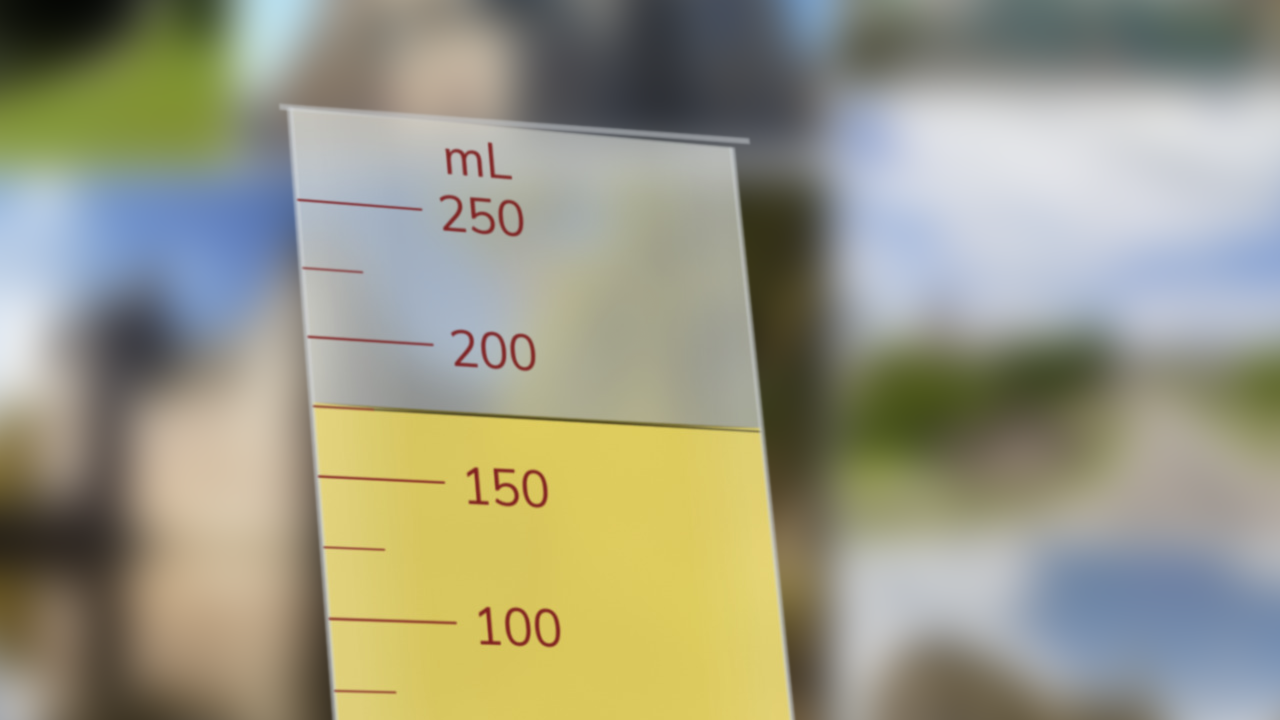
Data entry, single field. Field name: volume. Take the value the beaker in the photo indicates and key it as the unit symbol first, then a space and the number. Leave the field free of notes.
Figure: mL 175
